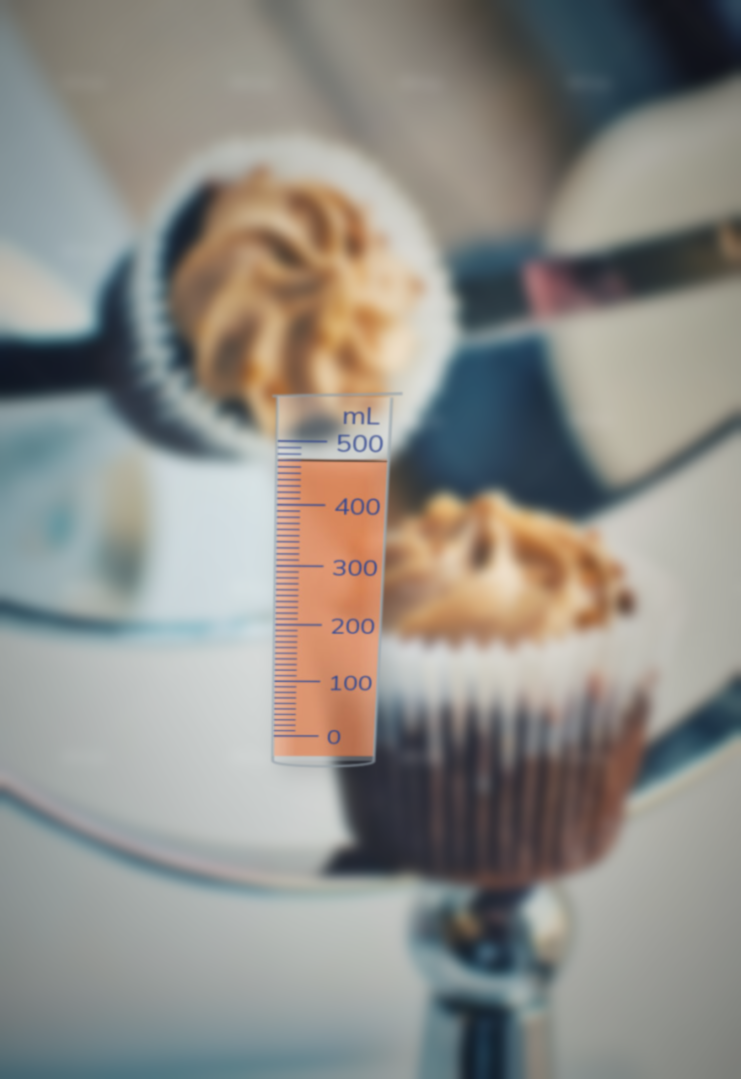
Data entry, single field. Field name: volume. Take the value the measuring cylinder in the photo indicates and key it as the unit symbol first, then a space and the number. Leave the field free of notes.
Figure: mL 470
